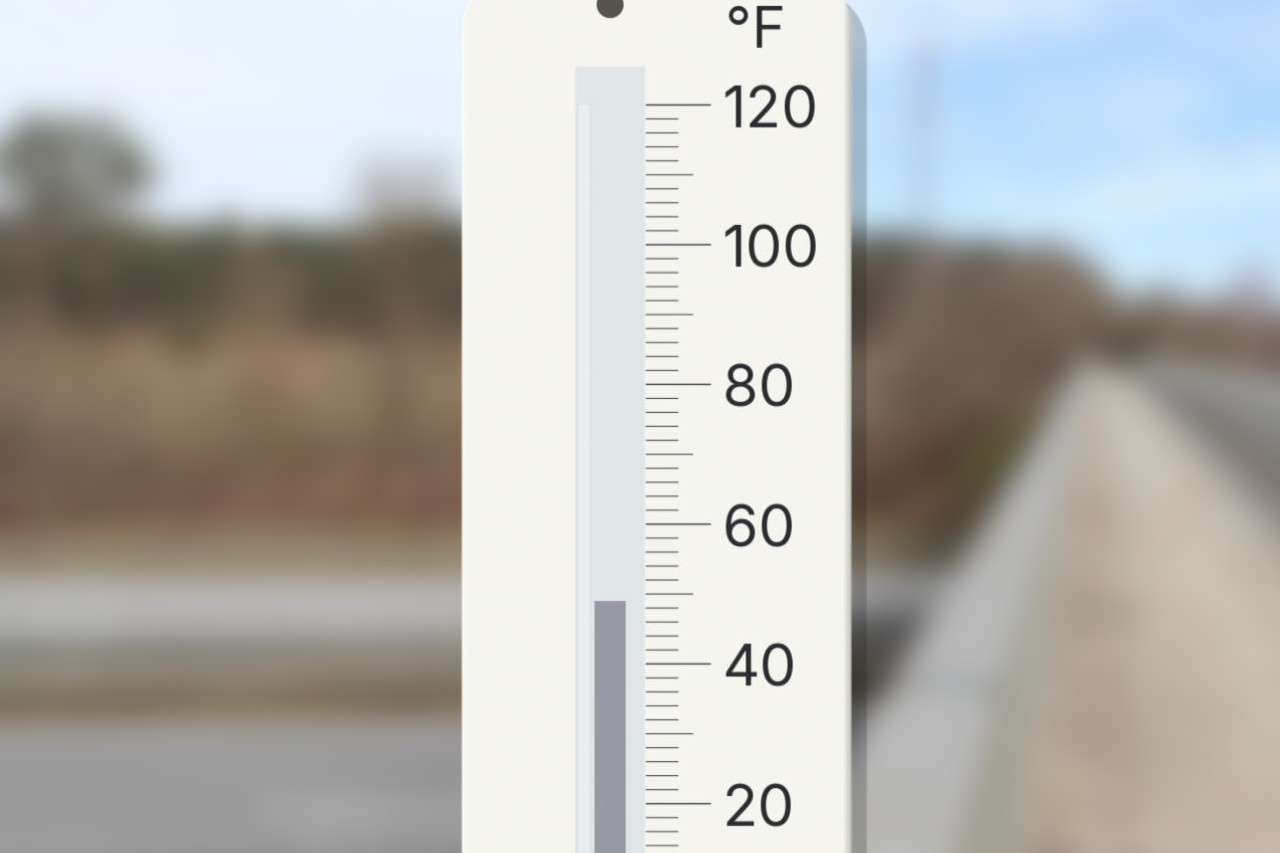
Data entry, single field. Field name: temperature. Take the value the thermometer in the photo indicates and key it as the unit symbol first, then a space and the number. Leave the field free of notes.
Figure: °F 49
